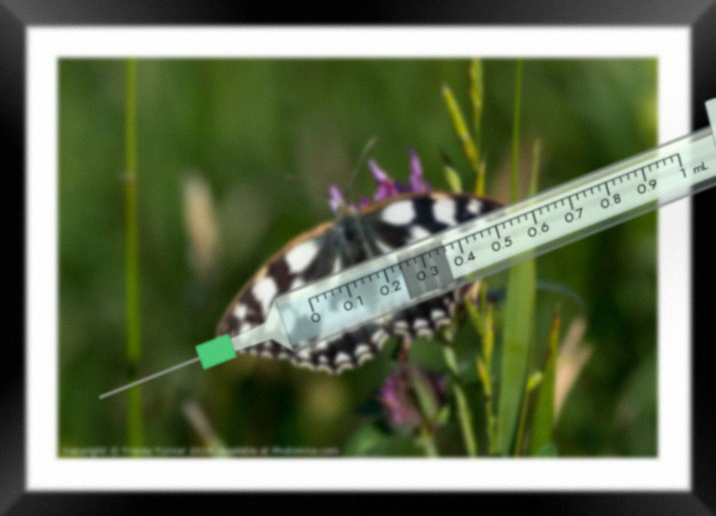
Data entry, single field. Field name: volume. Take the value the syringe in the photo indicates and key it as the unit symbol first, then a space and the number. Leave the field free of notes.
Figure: mL 0.24
